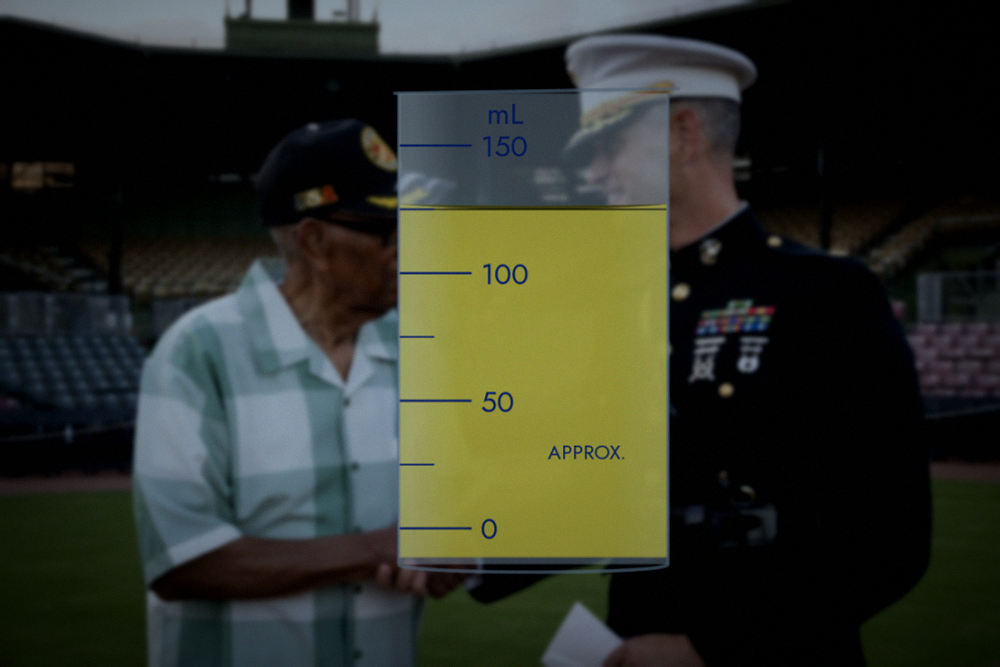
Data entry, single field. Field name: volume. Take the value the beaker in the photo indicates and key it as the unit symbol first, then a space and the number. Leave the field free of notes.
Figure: mL 125
